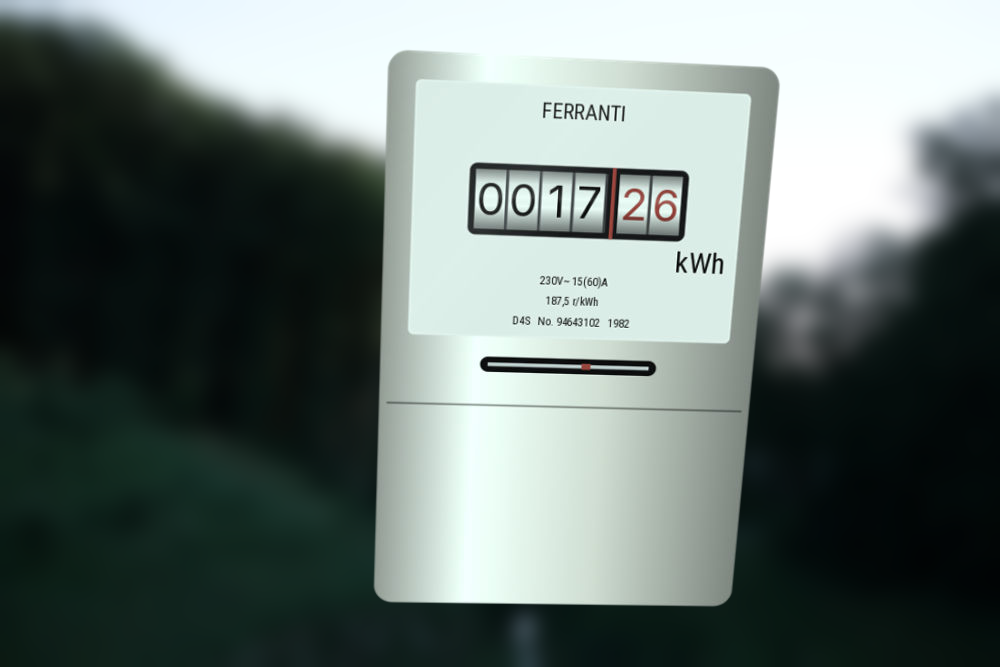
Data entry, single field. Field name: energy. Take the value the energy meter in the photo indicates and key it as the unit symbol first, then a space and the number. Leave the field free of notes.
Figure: kWh 17.26
